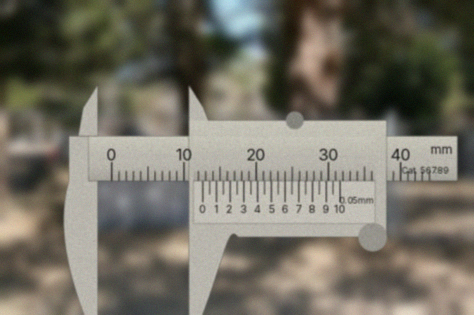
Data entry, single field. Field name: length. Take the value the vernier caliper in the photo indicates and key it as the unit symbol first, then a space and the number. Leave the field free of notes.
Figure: mm 12.6
